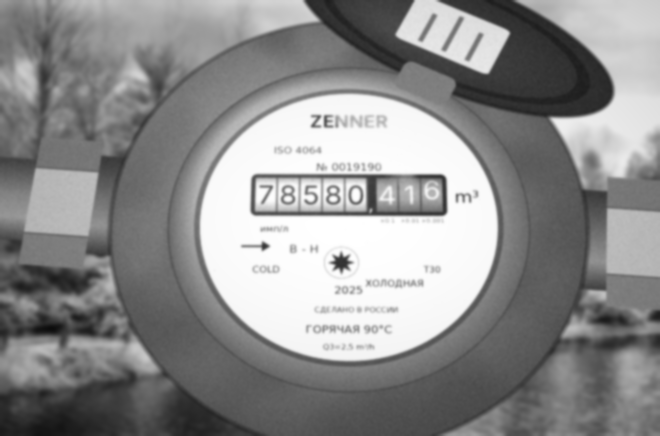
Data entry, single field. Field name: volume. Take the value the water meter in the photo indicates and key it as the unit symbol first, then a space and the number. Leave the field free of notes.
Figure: m³ 78580.416
